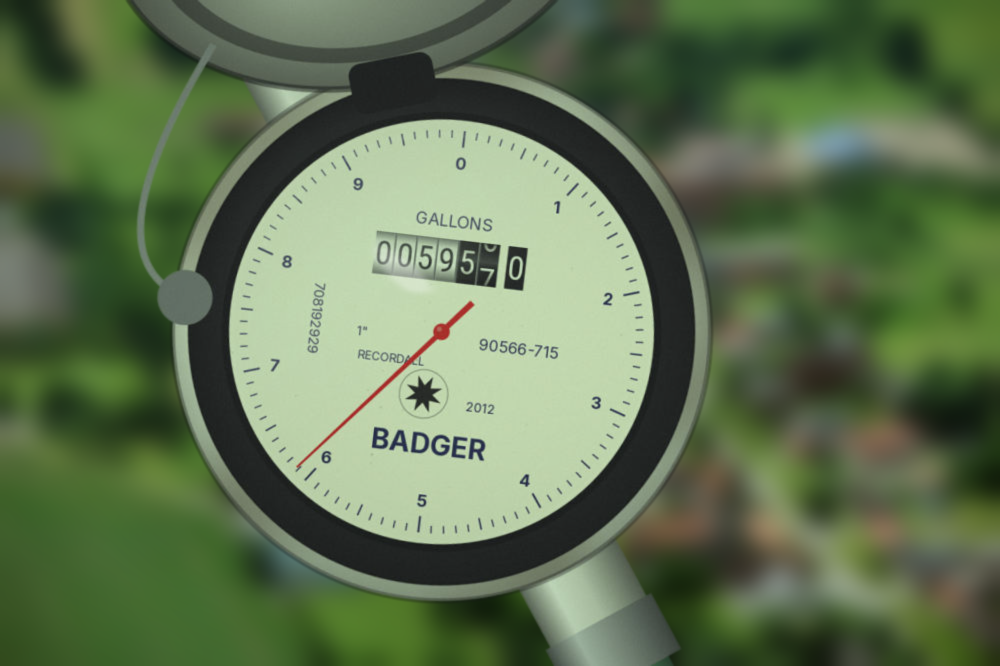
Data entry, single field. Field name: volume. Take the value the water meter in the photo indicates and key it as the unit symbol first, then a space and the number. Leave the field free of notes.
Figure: gal 59566.1
